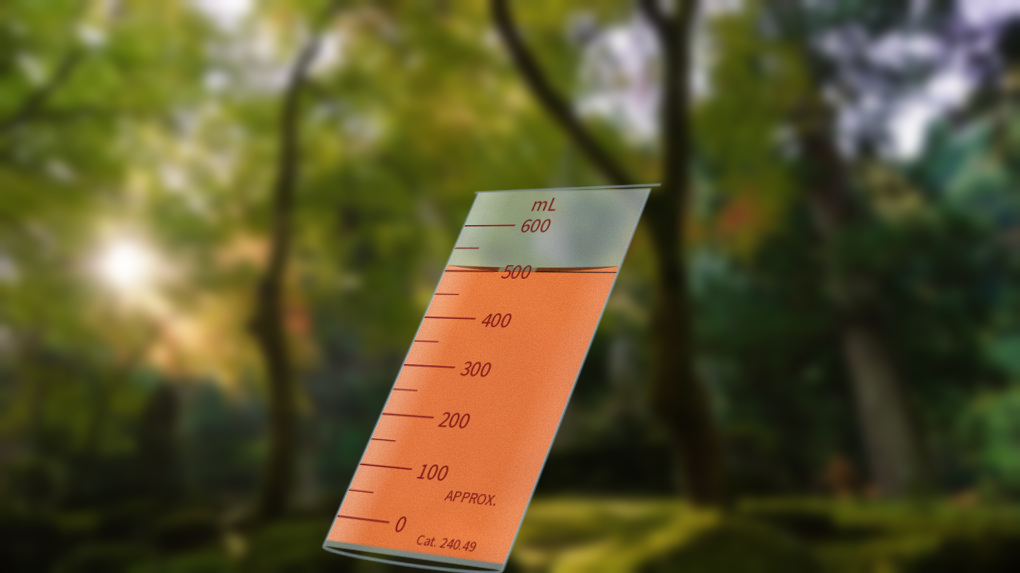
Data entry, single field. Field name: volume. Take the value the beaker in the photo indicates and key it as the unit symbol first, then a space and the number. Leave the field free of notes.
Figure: mL 500
